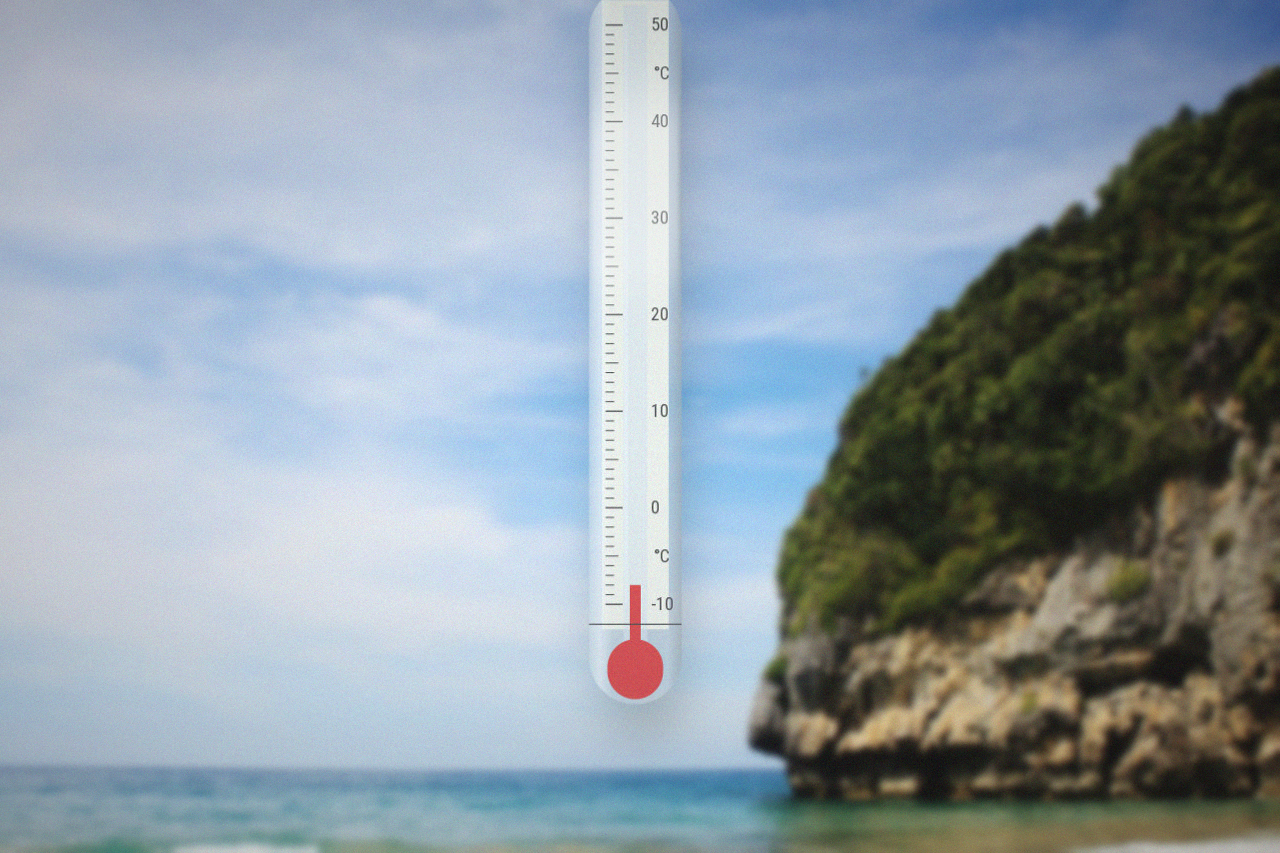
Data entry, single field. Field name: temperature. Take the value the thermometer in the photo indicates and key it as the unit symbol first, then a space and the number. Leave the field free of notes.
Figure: °C -8
